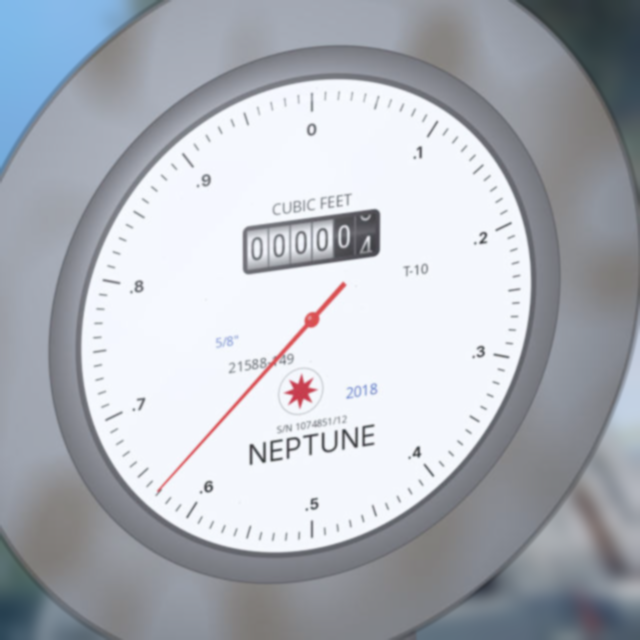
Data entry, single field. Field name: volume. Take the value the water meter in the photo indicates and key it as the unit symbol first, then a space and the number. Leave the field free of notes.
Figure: ft³ 3.63
